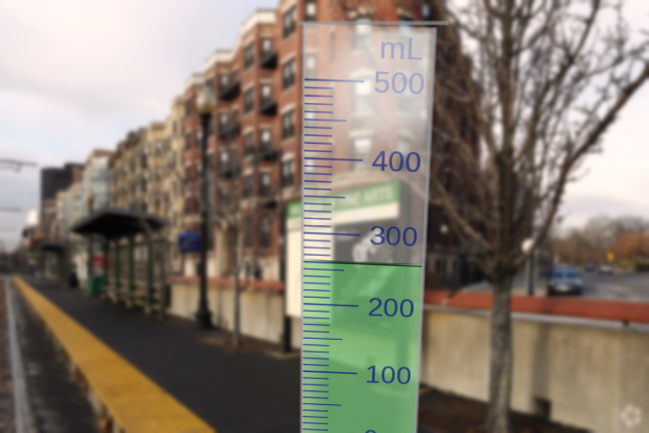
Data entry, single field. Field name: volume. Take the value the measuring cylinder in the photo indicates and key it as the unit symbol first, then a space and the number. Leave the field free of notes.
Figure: mL 260
